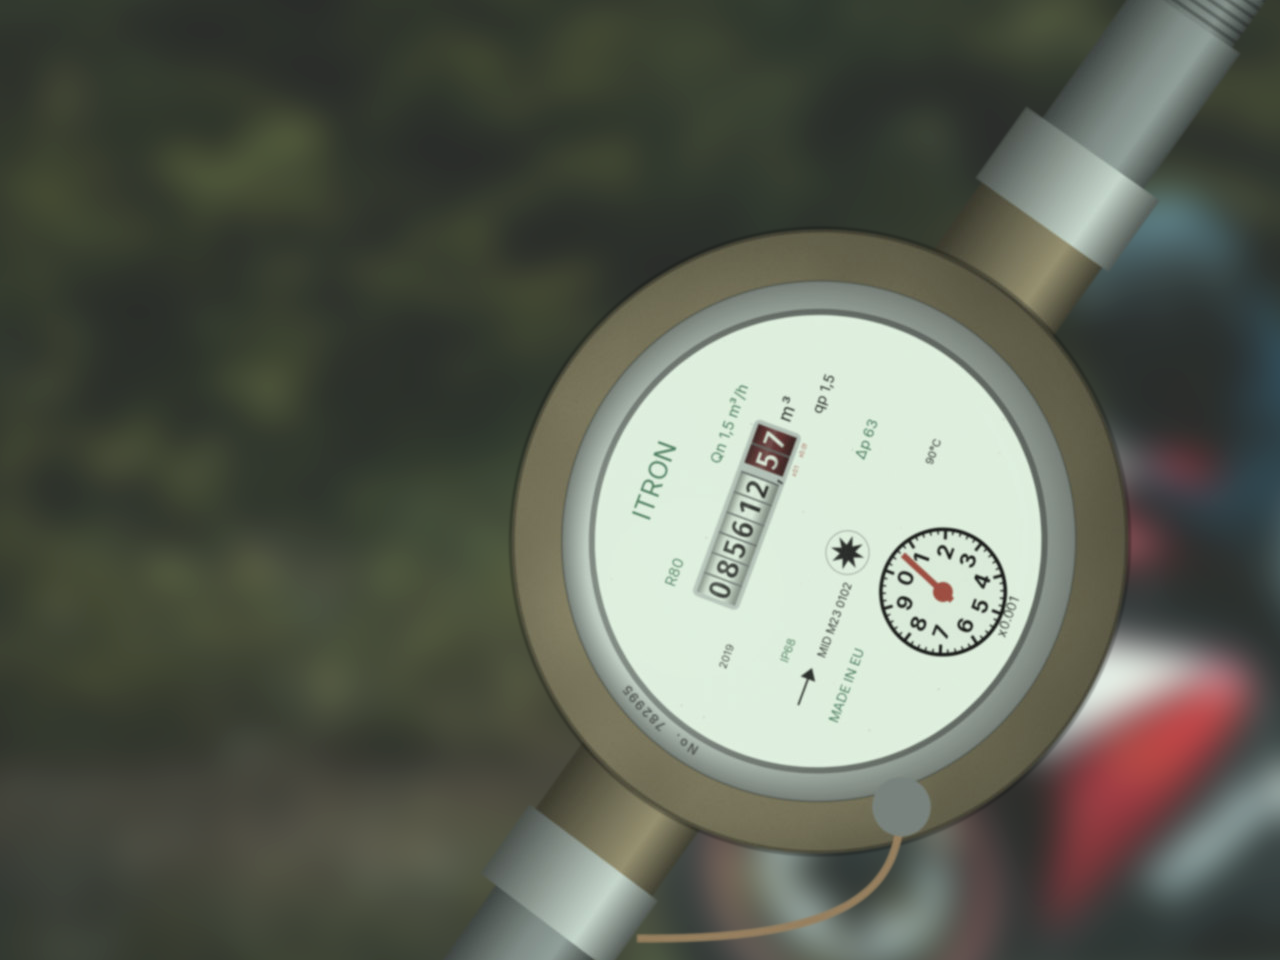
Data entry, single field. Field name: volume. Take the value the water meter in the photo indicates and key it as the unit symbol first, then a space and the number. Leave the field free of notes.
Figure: m³ 85612.570
